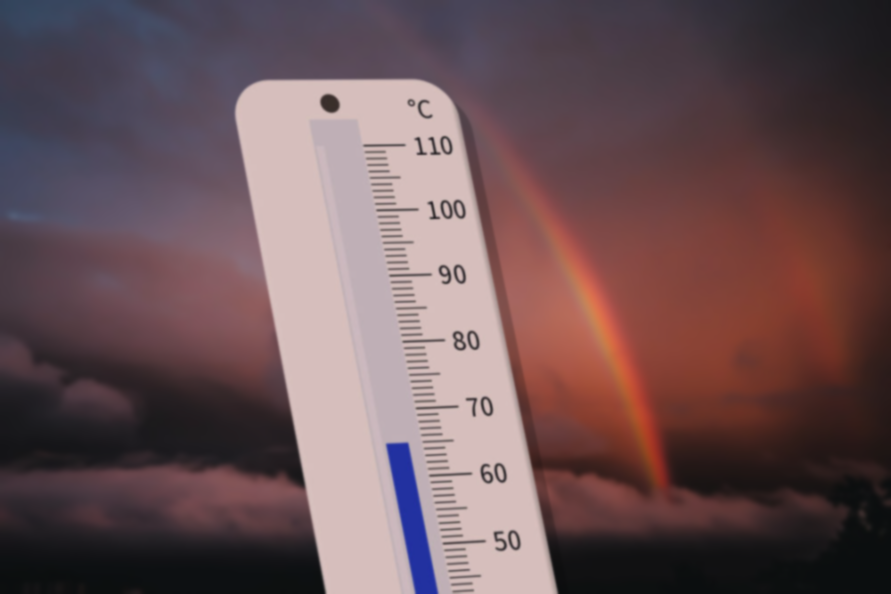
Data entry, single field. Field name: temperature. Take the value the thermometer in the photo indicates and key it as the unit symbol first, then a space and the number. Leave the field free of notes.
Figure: °C 65
